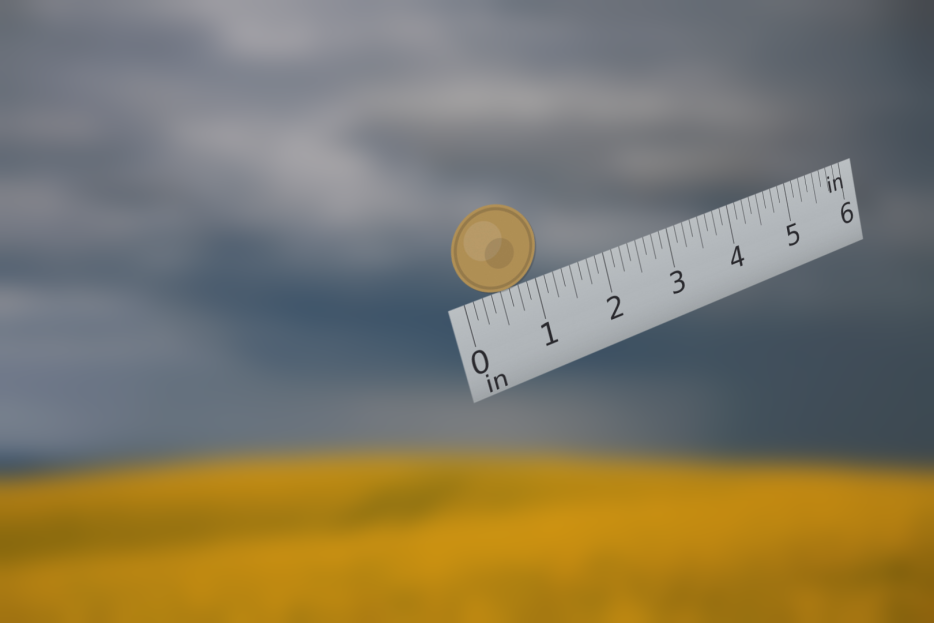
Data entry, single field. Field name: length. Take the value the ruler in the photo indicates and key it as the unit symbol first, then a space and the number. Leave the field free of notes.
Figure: in 1.125
